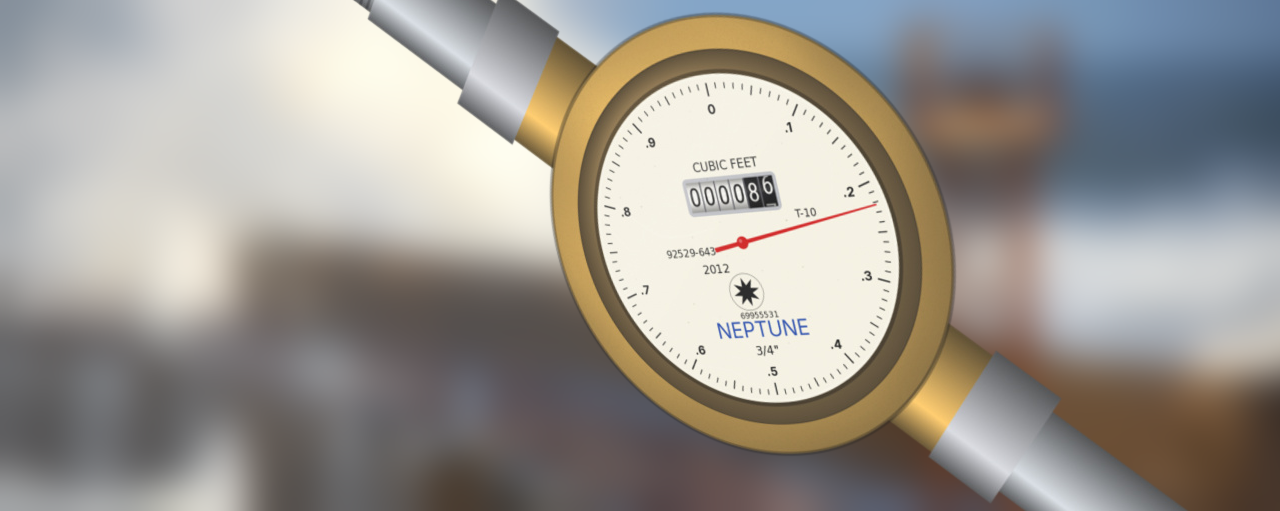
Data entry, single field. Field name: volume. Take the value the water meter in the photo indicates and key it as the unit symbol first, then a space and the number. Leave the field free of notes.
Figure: ft³ 86.22
